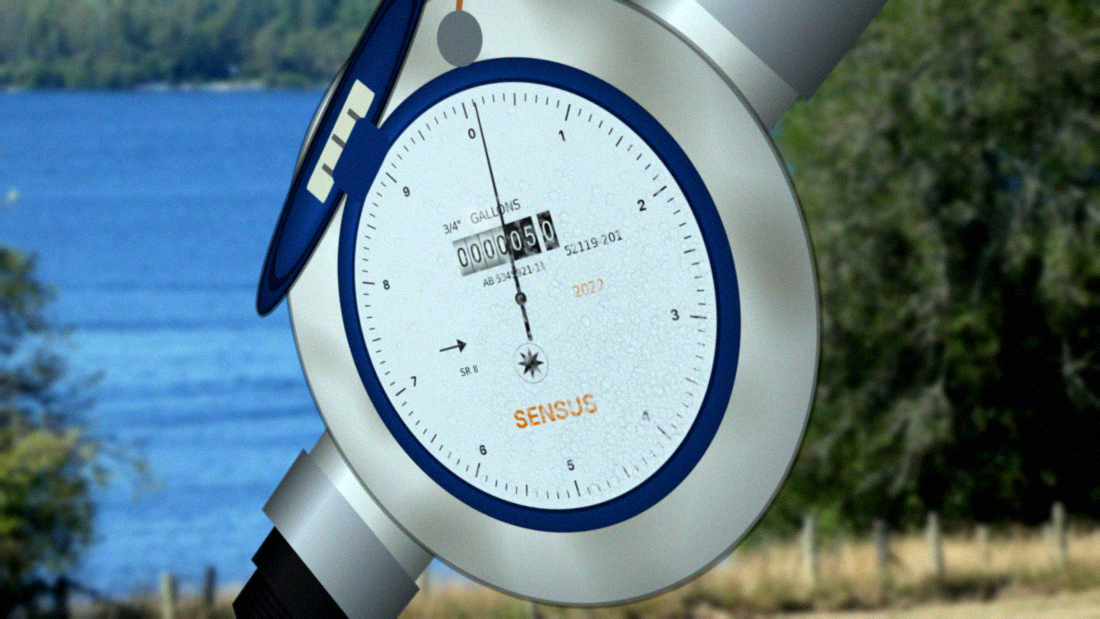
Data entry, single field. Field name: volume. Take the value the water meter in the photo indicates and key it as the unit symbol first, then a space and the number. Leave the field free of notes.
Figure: gal 50.1
